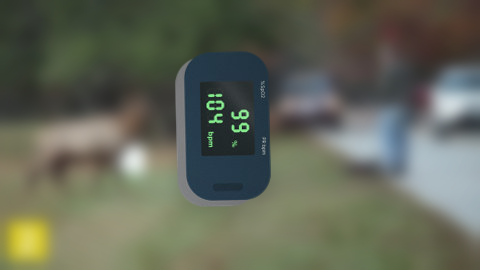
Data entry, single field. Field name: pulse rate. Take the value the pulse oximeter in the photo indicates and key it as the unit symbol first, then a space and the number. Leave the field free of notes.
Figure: bpm 104
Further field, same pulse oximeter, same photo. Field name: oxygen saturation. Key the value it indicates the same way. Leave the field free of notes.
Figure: % 99
